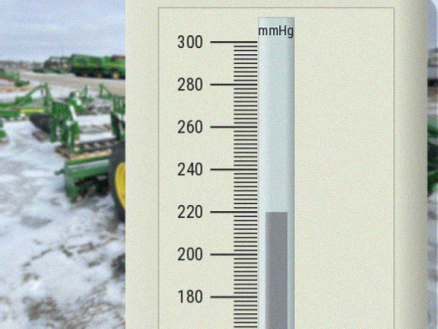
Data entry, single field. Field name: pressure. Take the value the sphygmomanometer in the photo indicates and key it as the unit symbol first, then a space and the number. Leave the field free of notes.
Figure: mmHg 220
